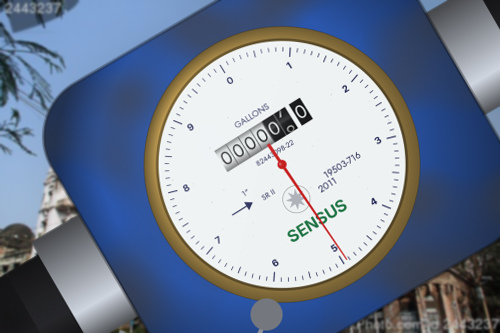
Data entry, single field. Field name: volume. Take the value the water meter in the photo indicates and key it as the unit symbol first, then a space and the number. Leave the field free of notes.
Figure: gal 74.9
